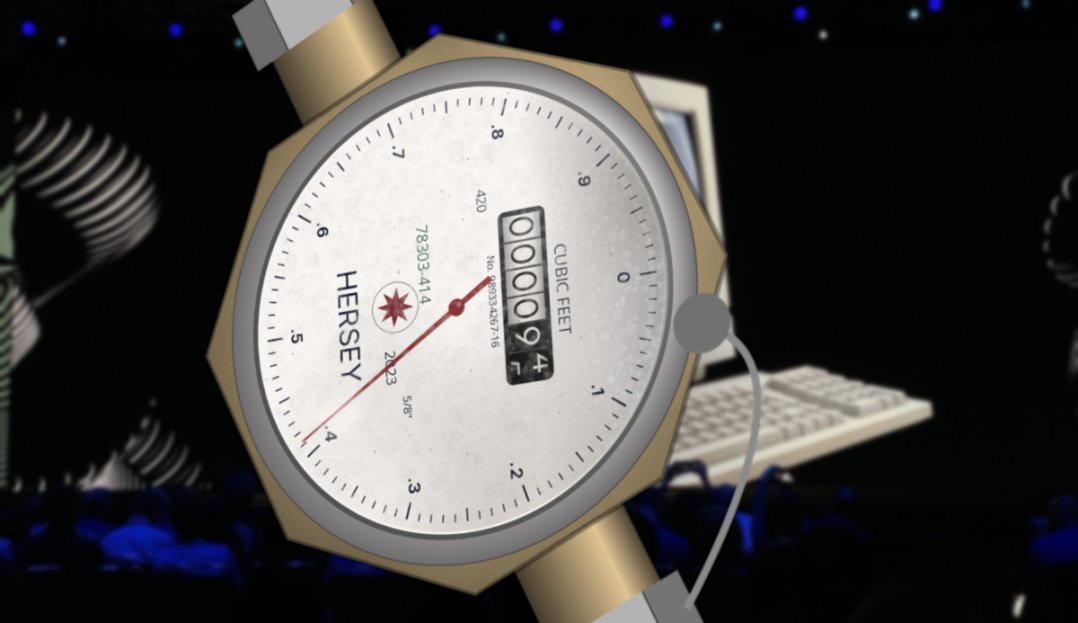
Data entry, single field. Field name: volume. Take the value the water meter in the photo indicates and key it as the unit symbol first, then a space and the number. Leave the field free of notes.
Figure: ft³ 94.41
